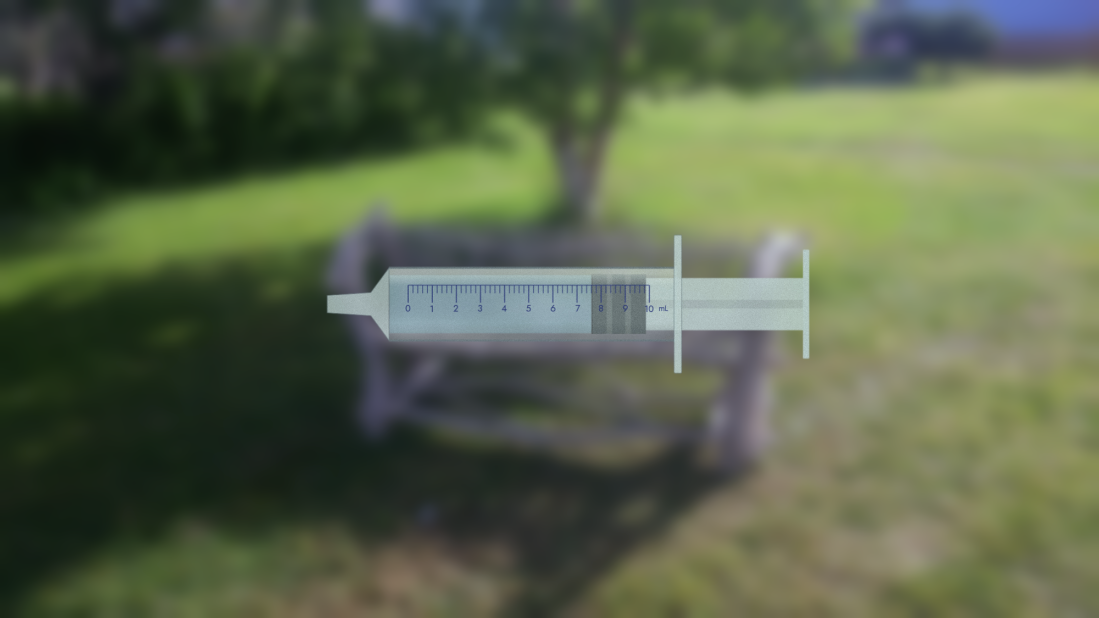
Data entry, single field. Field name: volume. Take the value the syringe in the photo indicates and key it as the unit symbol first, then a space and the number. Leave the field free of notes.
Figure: mL 7.6
